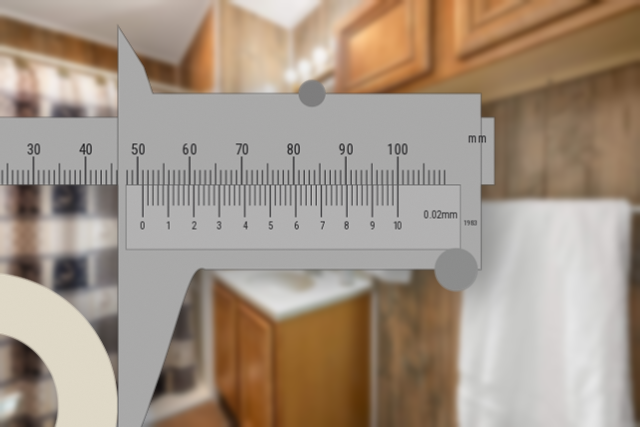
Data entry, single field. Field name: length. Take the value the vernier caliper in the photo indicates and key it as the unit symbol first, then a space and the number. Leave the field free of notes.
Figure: mm 51.0
